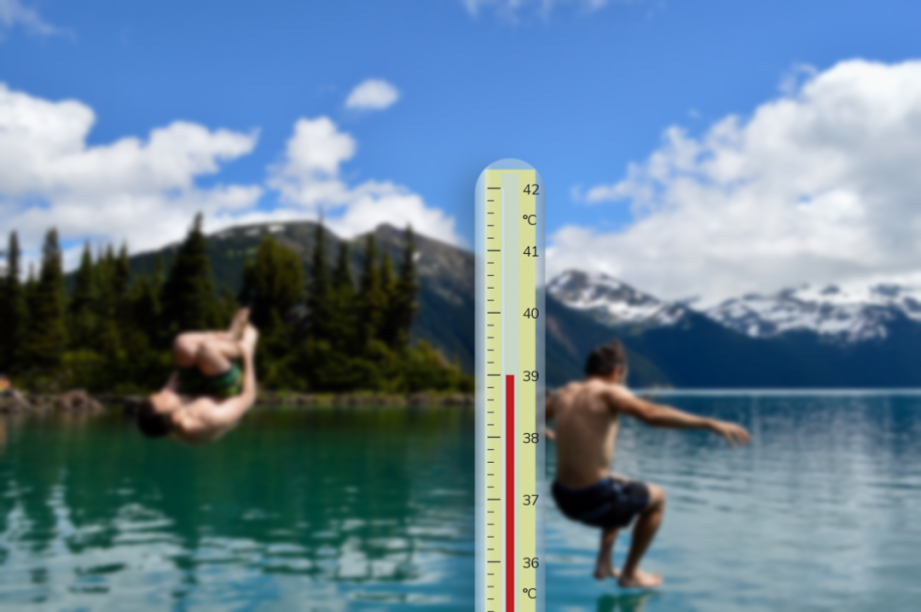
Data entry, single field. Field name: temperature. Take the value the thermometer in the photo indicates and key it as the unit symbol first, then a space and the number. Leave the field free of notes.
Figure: °C 39
